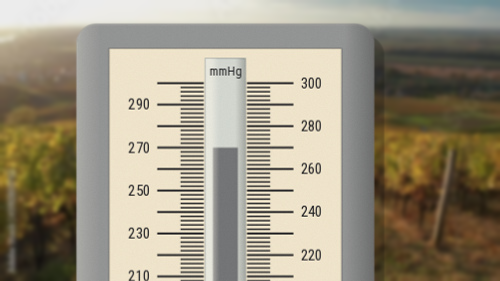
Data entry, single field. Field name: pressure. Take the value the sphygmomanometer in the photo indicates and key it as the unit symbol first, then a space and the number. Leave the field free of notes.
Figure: mmHg 270
